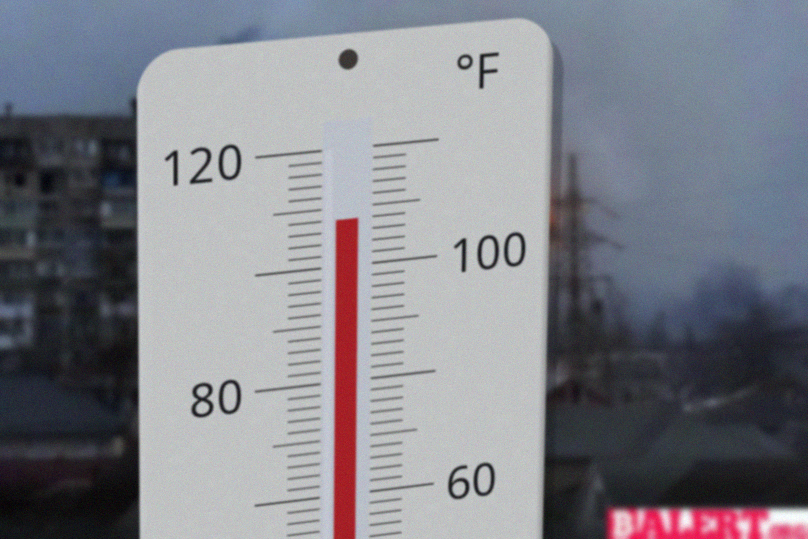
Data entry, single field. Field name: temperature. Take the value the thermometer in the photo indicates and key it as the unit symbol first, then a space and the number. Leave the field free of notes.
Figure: °F 108
